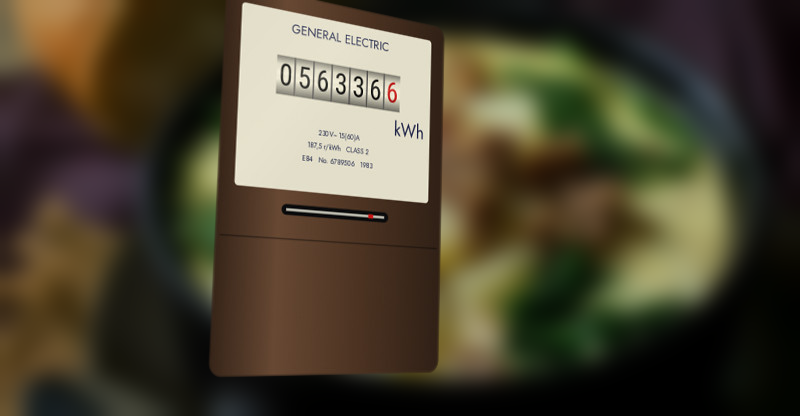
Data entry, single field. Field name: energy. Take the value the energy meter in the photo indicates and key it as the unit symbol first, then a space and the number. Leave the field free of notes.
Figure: kWh 56336.6
